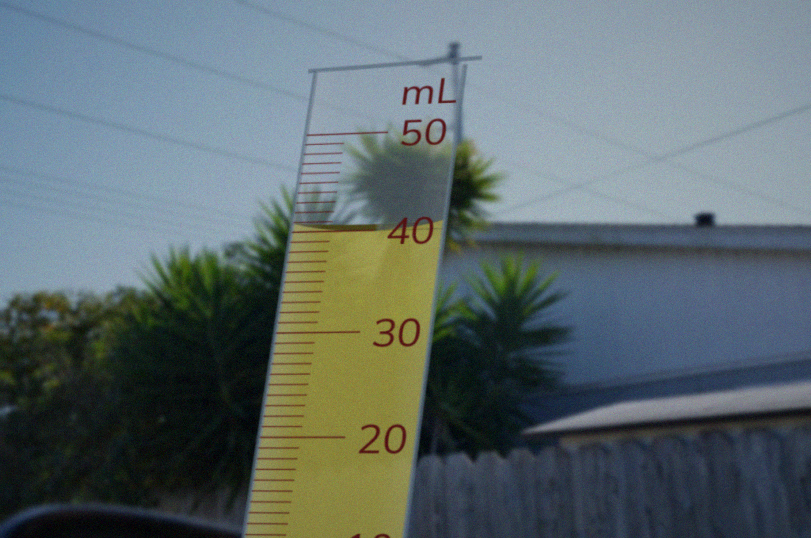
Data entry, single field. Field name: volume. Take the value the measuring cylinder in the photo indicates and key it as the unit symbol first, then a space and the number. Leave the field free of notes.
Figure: mL 40
